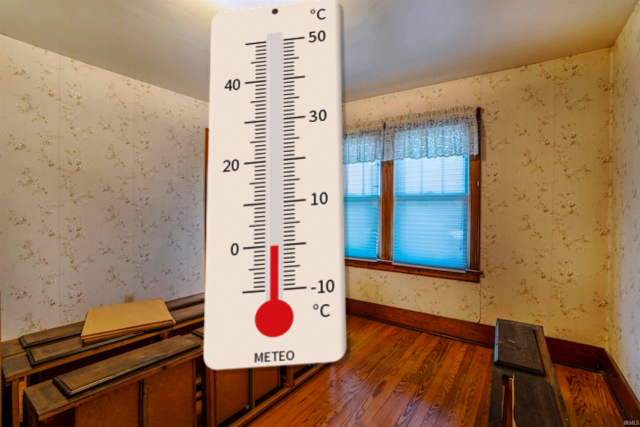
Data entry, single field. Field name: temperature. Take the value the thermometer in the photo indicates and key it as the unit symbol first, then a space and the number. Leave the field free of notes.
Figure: °C 0
